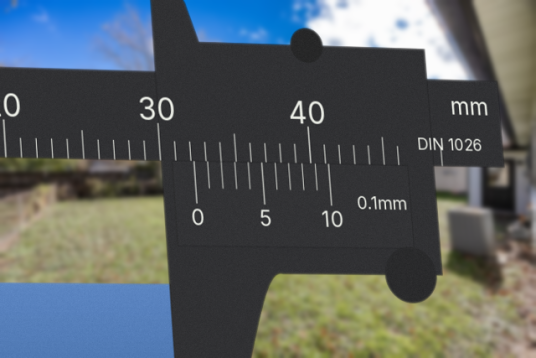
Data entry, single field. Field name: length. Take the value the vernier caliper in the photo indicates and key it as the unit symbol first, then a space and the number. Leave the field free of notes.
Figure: mm 32.2
